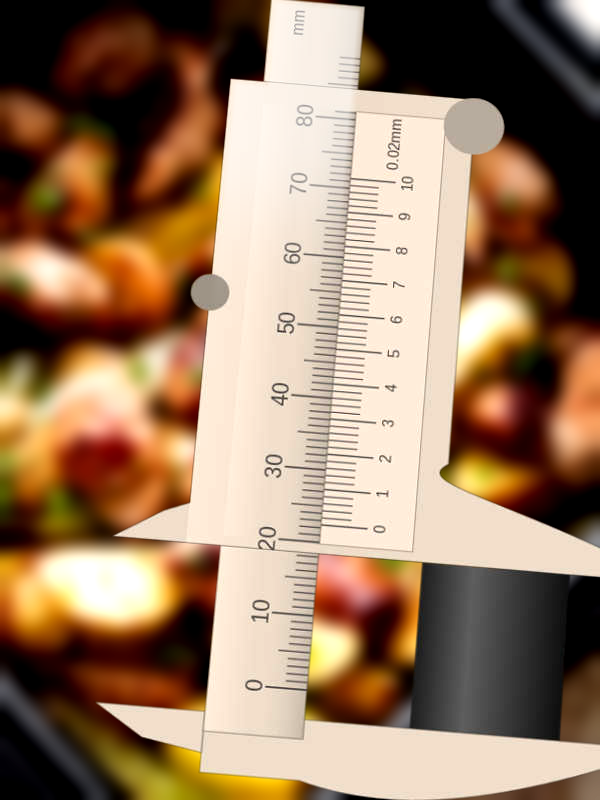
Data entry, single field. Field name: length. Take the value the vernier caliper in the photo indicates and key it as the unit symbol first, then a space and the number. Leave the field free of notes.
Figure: mm 22.4
